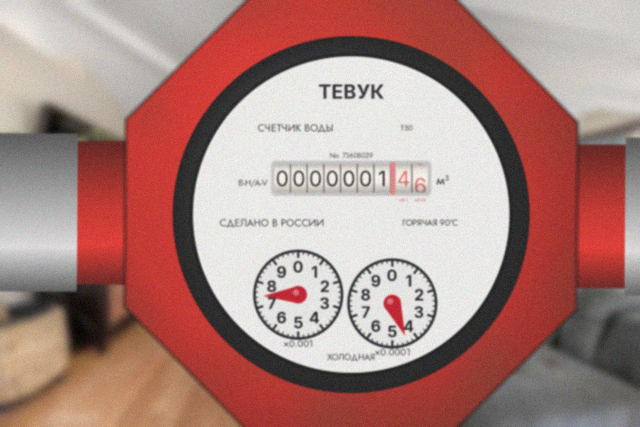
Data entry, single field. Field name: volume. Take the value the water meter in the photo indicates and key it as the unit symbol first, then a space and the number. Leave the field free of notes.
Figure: m³ 1.4574
